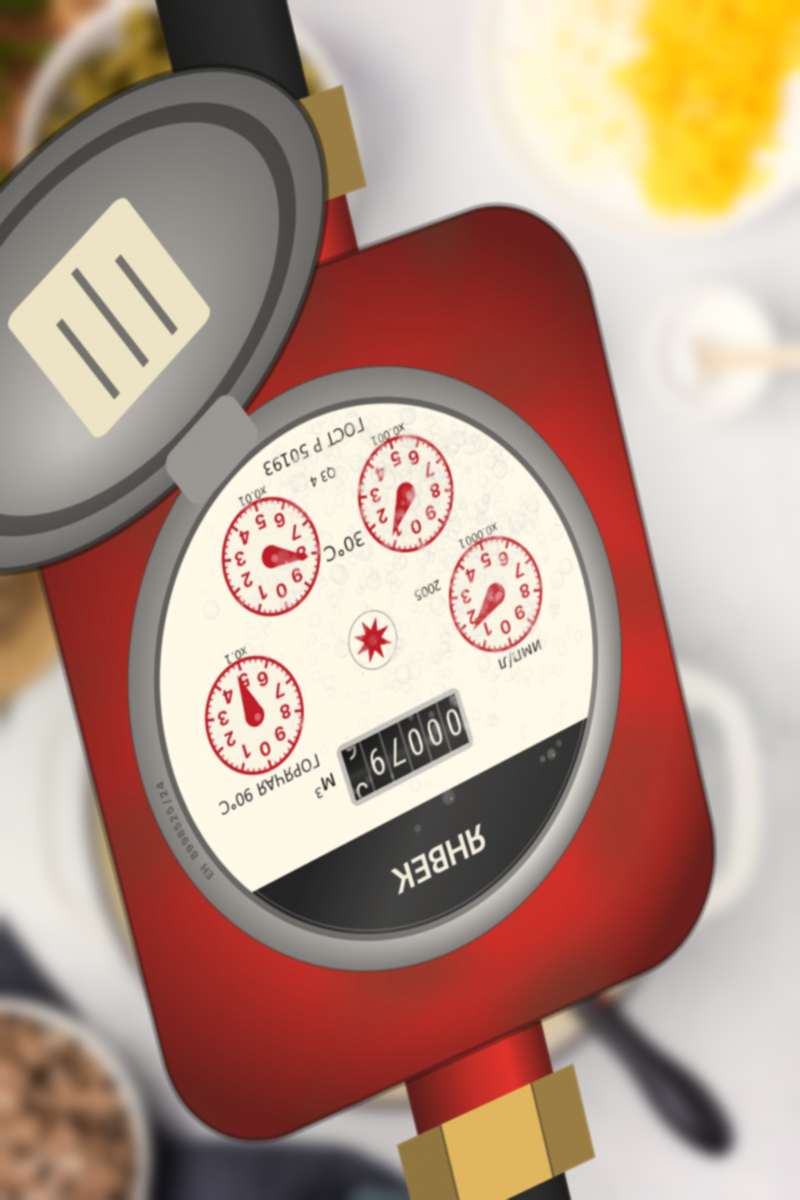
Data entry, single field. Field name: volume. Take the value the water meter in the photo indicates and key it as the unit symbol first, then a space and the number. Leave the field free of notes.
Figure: m³ 795.4811
